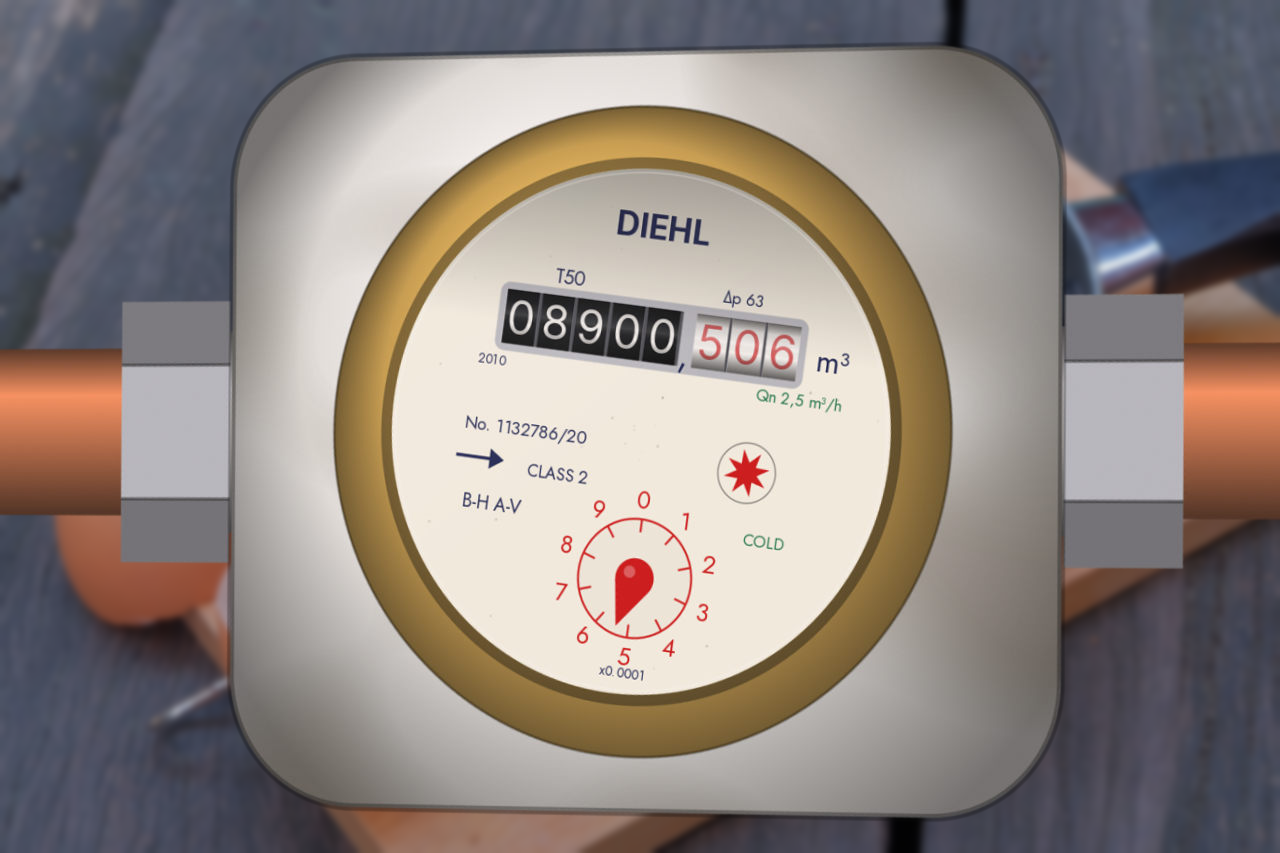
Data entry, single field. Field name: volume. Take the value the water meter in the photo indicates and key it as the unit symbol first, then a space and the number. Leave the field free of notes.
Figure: m³ 8900.5065
